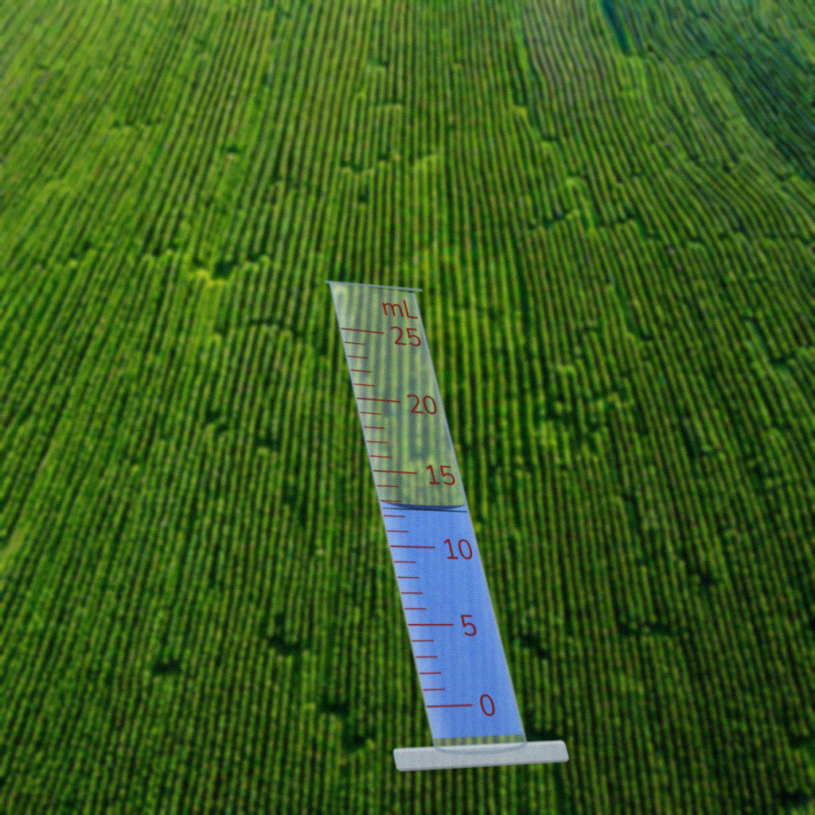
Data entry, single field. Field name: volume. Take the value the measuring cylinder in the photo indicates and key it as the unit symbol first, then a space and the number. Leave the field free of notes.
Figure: mL 12.5
